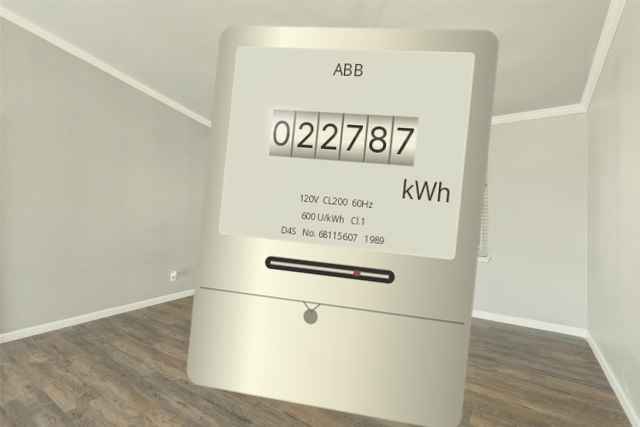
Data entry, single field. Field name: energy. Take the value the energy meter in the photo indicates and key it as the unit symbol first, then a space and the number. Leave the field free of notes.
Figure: kWh 22787
